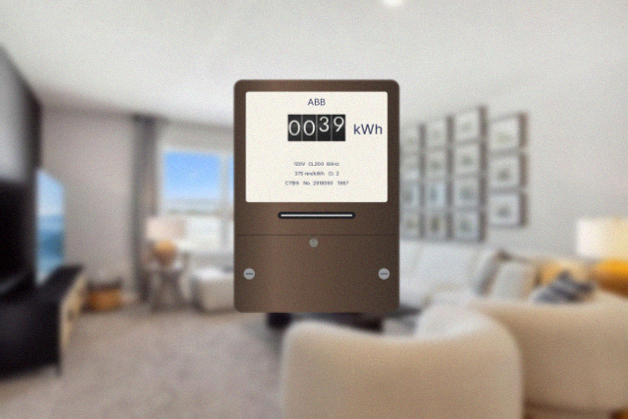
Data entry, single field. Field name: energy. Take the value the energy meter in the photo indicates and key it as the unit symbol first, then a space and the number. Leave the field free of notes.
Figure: kWh 39
